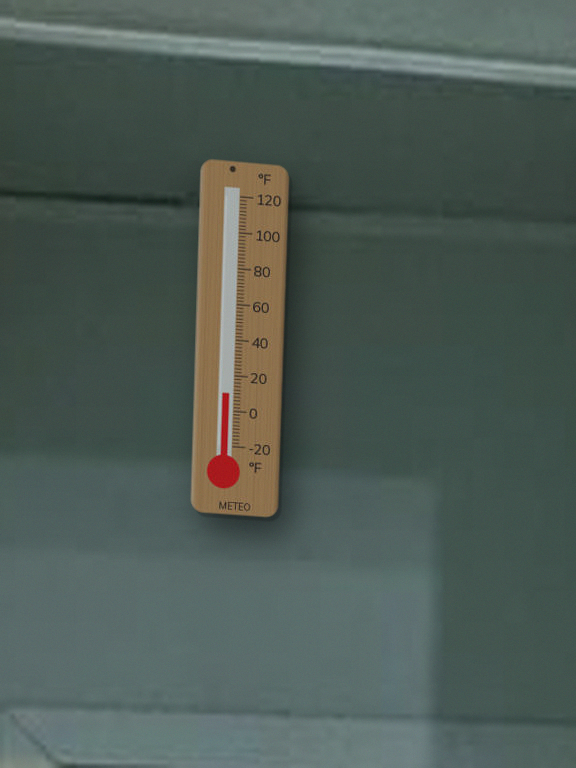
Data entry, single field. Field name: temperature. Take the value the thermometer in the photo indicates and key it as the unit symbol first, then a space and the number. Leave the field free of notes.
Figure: °F 10
